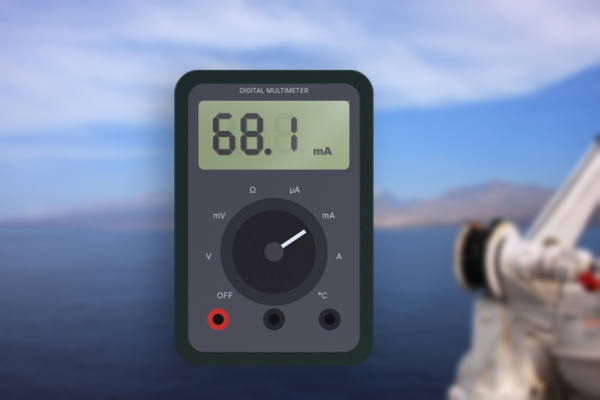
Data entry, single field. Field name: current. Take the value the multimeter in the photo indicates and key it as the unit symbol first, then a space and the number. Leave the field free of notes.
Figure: mA 68.1
